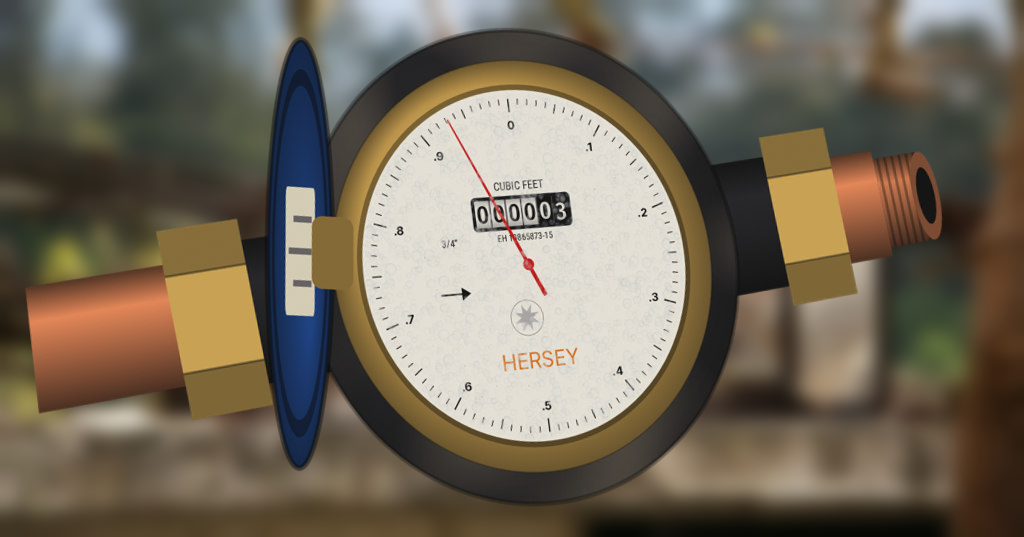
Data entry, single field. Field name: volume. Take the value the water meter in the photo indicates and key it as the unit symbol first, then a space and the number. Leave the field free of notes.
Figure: ft³ 2.93
